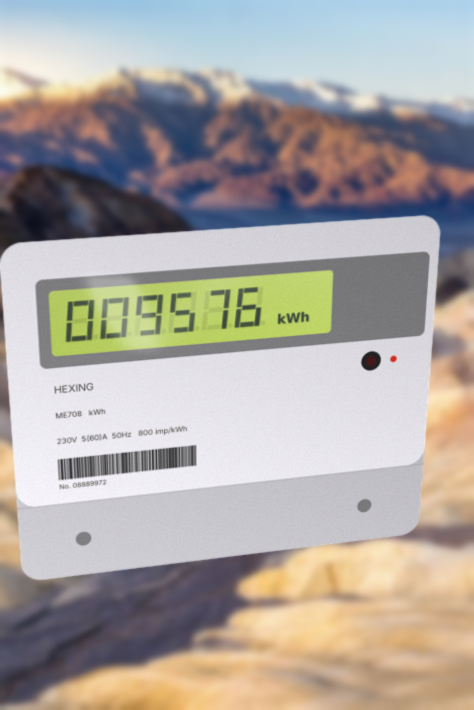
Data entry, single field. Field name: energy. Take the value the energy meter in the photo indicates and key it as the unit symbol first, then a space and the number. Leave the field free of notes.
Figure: kWh 9576
